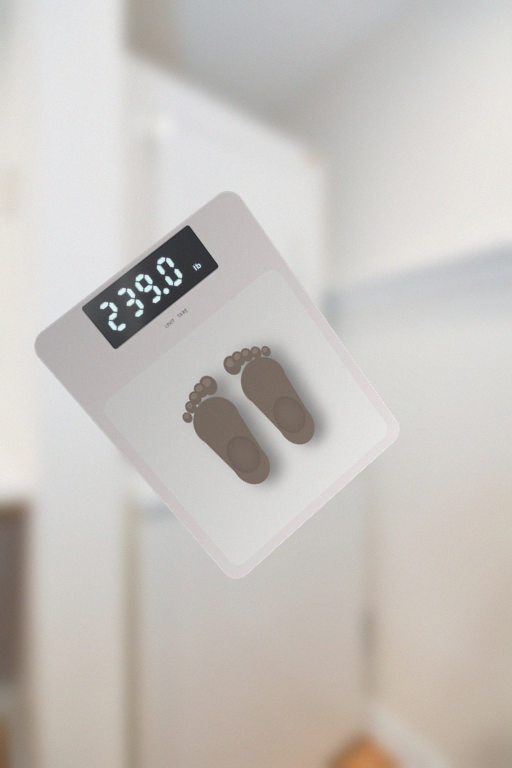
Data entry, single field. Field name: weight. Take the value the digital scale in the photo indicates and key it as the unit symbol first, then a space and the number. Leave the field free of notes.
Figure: lb 239.0
